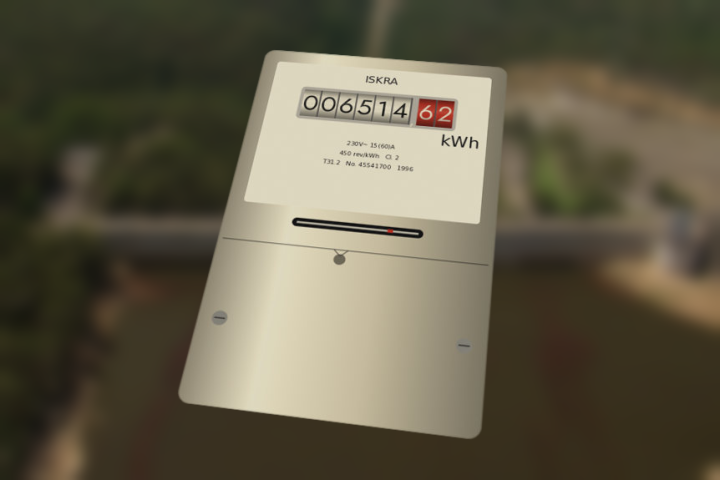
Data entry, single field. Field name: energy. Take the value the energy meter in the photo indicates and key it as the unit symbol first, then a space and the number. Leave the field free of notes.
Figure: kWh 6514.62
